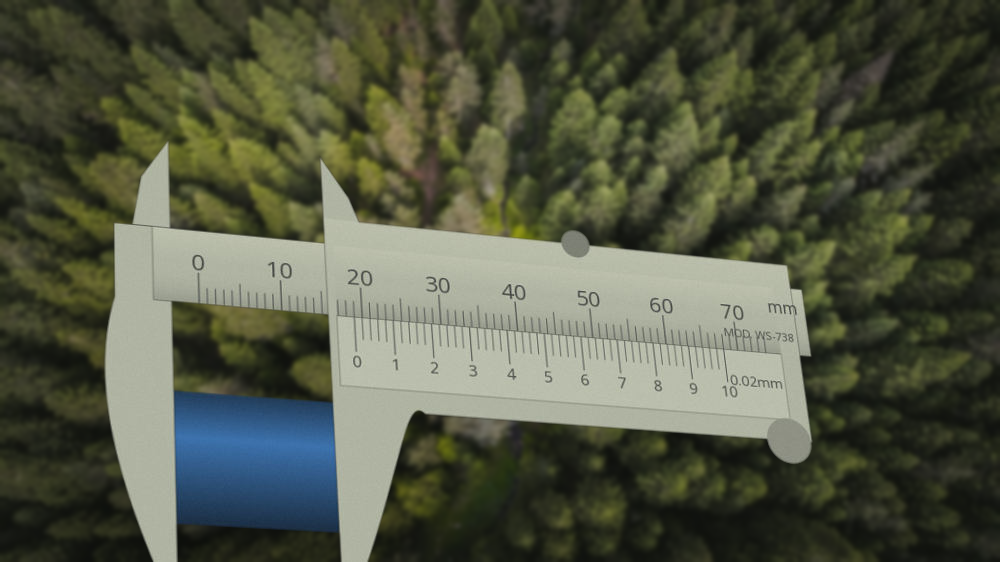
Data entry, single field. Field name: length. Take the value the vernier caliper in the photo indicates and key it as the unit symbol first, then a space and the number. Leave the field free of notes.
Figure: mm 19.0
